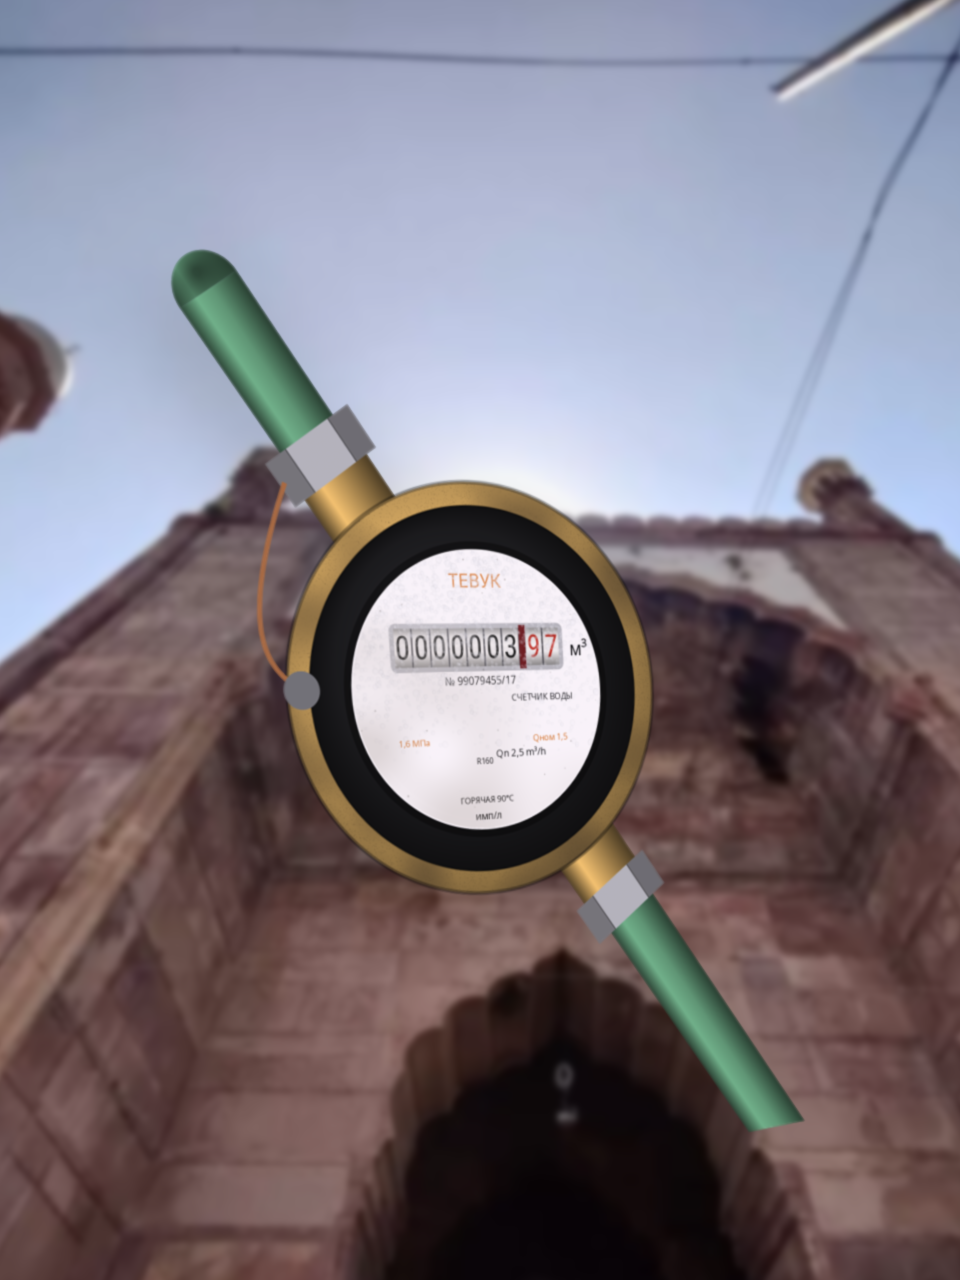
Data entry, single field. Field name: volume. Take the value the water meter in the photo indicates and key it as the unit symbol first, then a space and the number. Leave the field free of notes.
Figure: m³ 3.97
